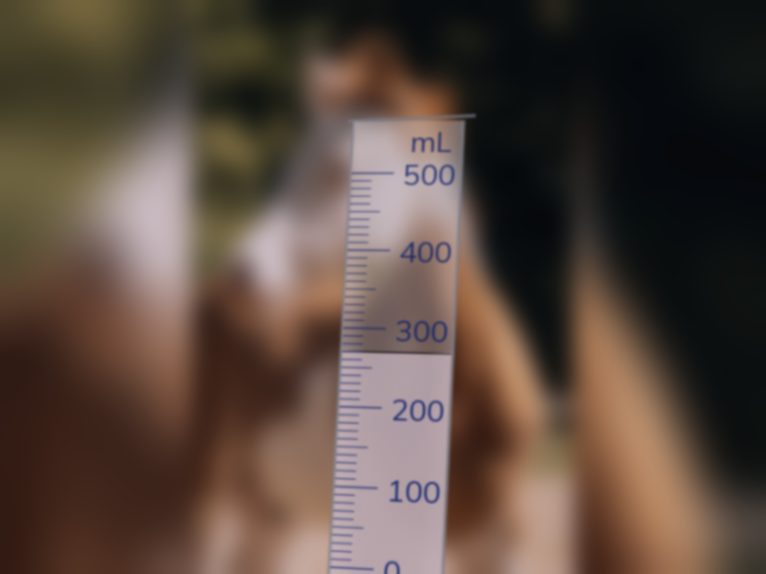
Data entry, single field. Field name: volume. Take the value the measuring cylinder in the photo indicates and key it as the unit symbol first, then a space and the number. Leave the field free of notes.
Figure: mL 270
